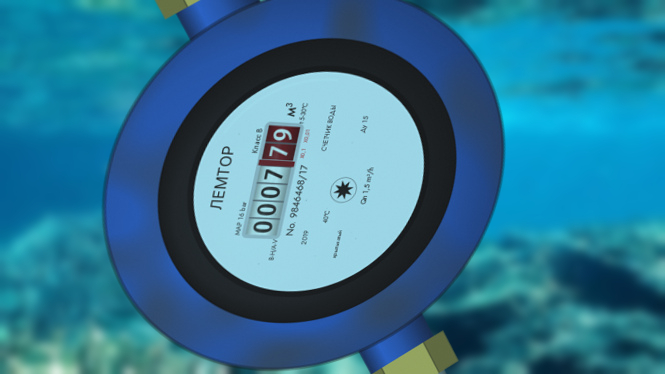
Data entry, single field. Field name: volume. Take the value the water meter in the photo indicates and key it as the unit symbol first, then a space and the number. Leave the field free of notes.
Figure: m³ 7.79
